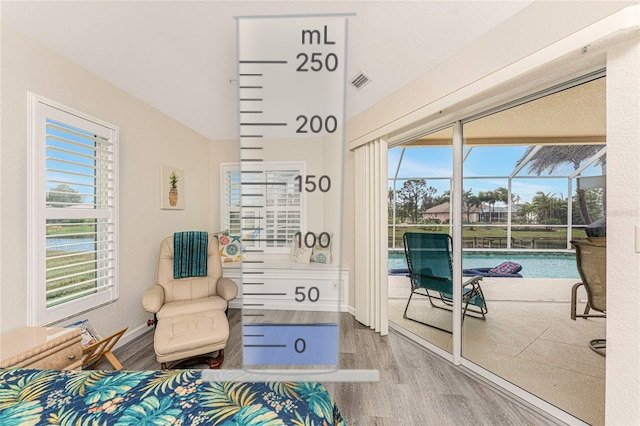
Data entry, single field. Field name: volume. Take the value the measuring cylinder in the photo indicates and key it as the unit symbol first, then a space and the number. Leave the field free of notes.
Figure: mL 20
